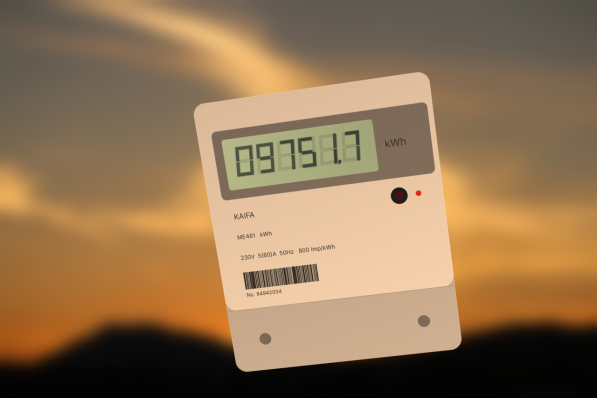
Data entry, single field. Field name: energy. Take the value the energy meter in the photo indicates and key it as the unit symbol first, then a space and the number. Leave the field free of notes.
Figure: kWh 9751.7
